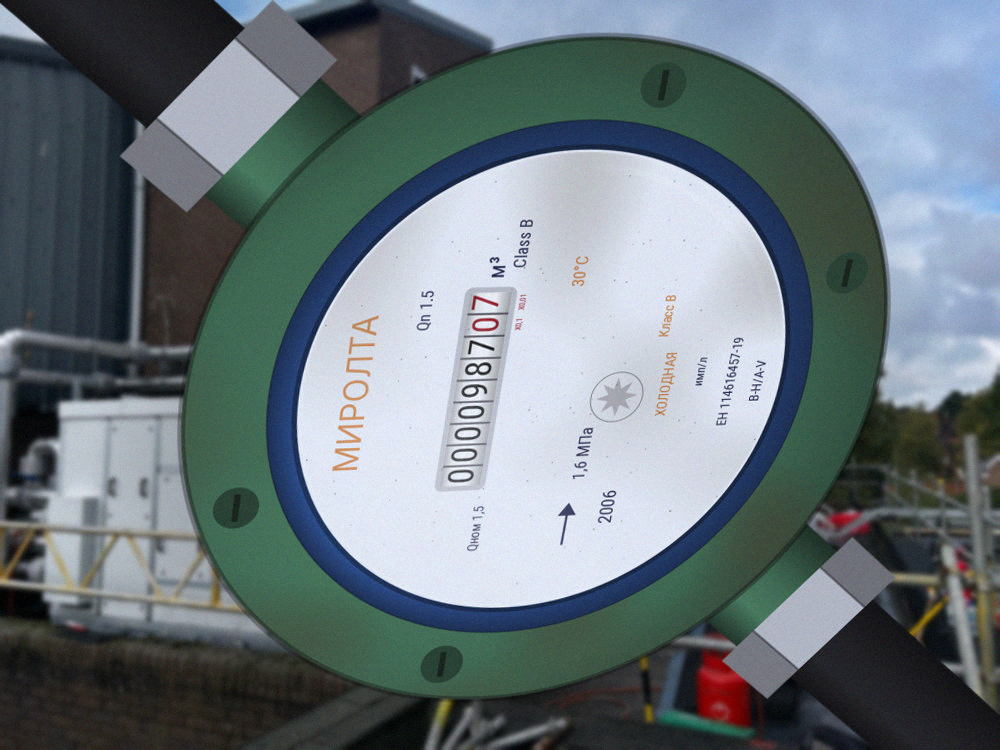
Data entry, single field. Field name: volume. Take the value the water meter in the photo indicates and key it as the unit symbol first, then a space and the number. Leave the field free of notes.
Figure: m³ 987.07
